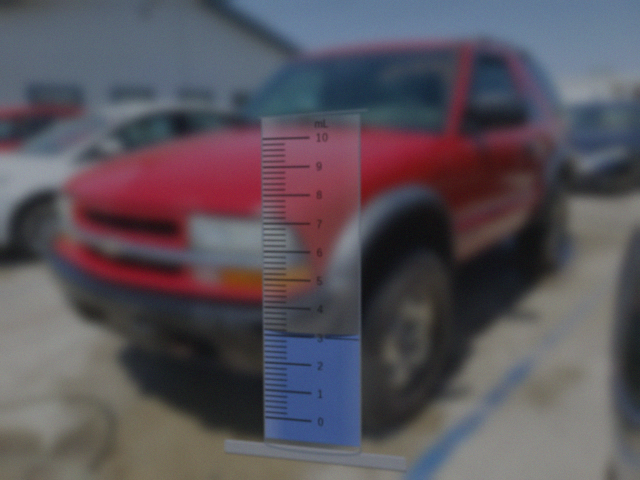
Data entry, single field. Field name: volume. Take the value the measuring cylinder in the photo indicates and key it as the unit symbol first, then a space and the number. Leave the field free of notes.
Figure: mL 3
